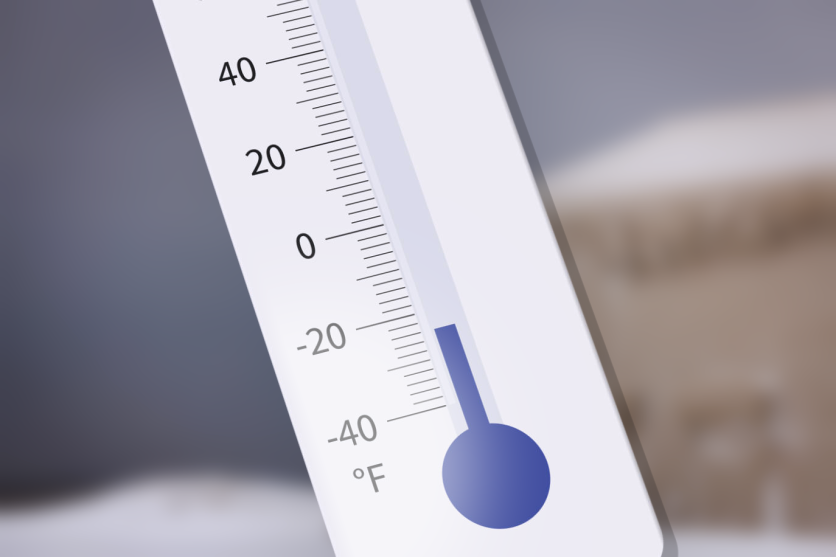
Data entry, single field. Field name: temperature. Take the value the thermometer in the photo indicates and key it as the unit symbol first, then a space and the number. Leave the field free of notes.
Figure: °F -24
